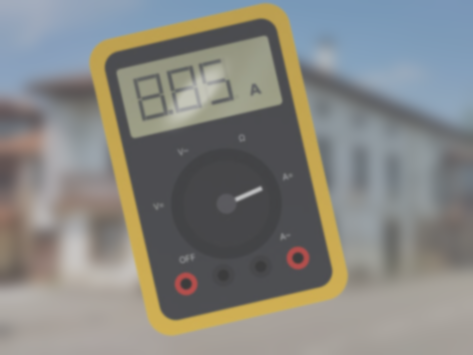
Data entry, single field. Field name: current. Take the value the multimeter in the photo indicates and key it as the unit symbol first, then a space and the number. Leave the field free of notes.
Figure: A 8.85
